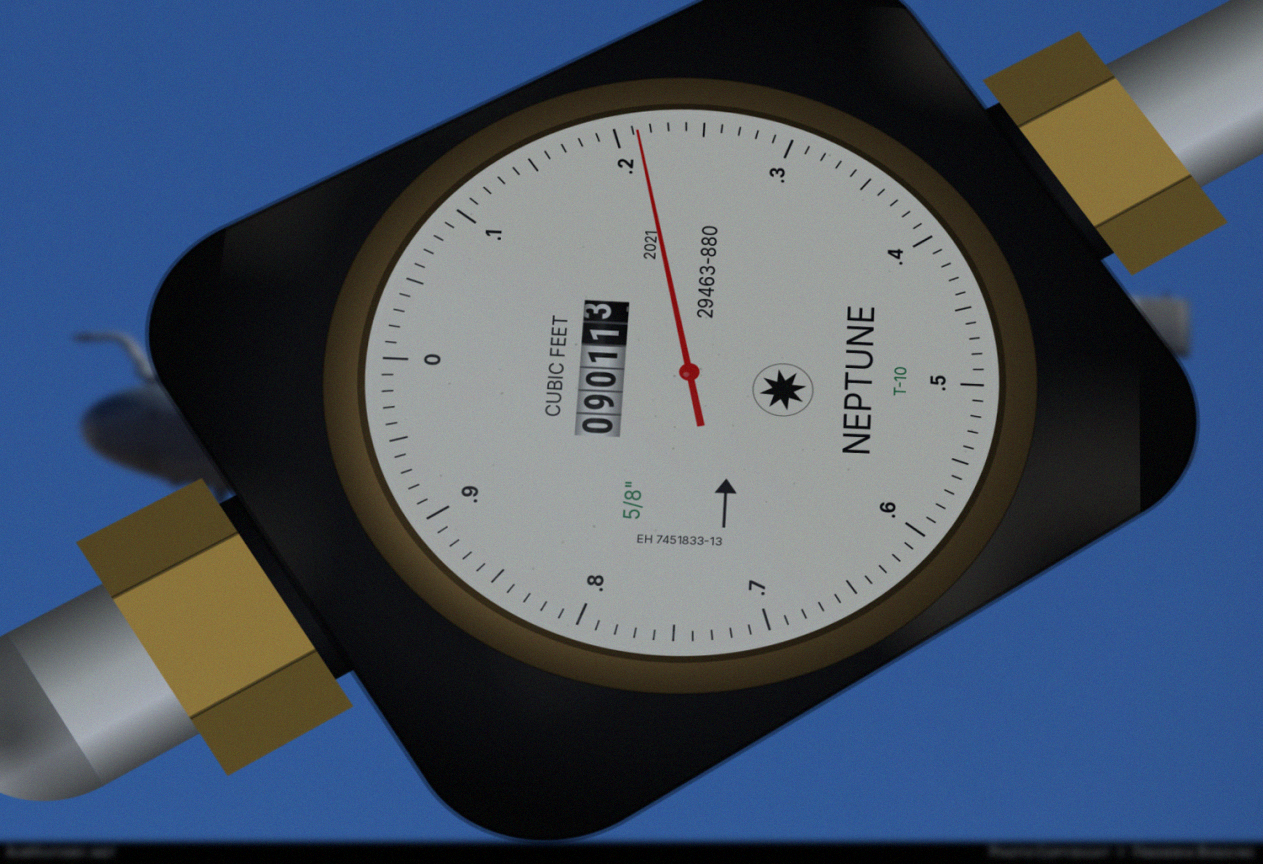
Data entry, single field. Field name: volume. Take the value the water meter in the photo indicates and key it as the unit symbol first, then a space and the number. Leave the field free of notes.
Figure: ft³ 90113.21
